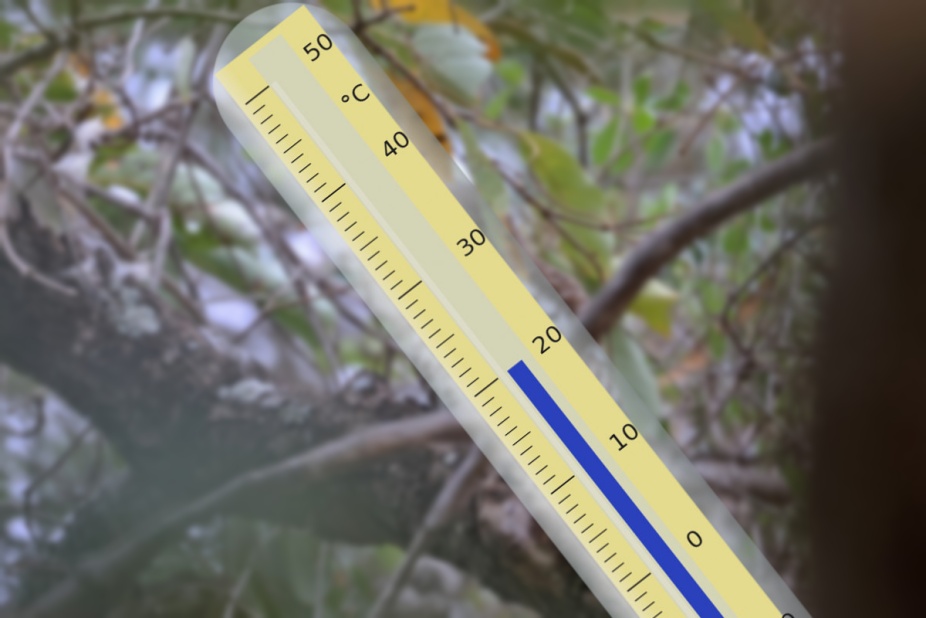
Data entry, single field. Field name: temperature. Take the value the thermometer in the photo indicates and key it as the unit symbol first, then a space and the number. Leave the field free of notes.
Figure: °C 20
